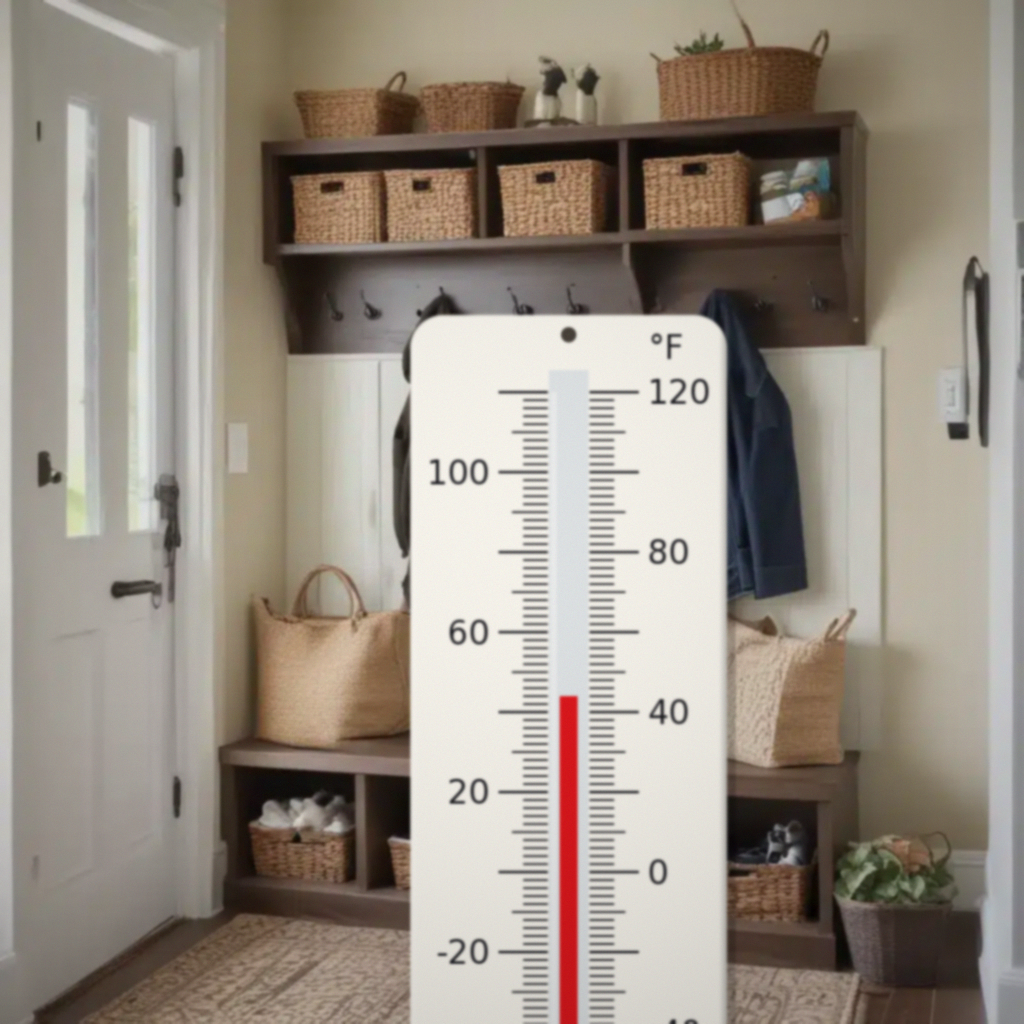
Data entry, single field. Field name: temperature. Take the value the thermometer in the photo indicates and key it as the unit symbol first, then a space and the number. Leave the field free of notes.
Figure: °F 44
